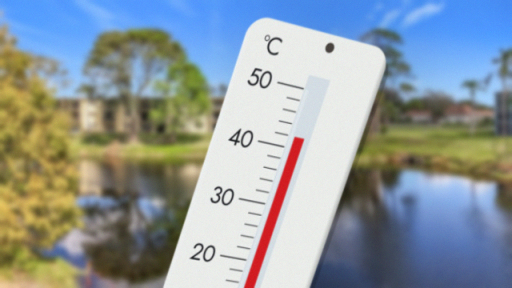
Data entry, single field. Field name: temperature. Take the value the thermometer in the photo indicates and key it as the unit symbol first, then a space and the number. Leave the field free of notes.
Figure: °C 42
